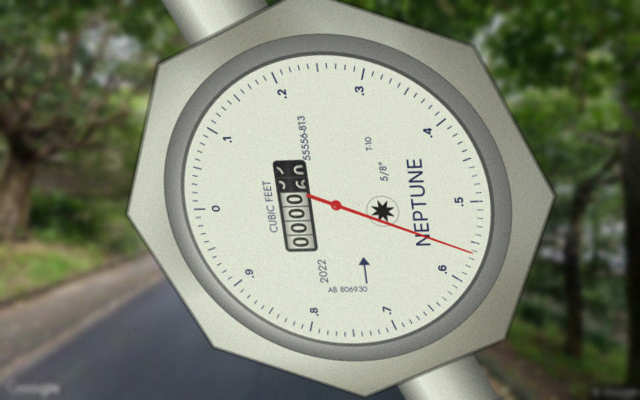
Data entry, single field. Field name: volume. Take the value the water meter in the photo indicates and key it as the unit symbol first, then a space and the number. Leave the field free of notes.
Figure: ft³ 59.56
